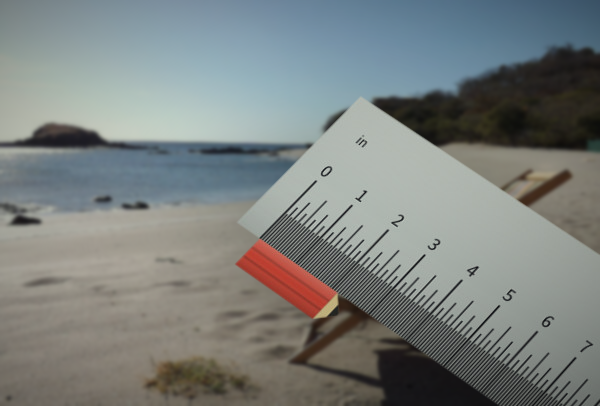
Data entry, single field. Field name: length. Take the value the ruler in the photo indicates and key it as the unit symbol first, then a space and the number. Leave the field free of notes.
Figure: in 2.5
